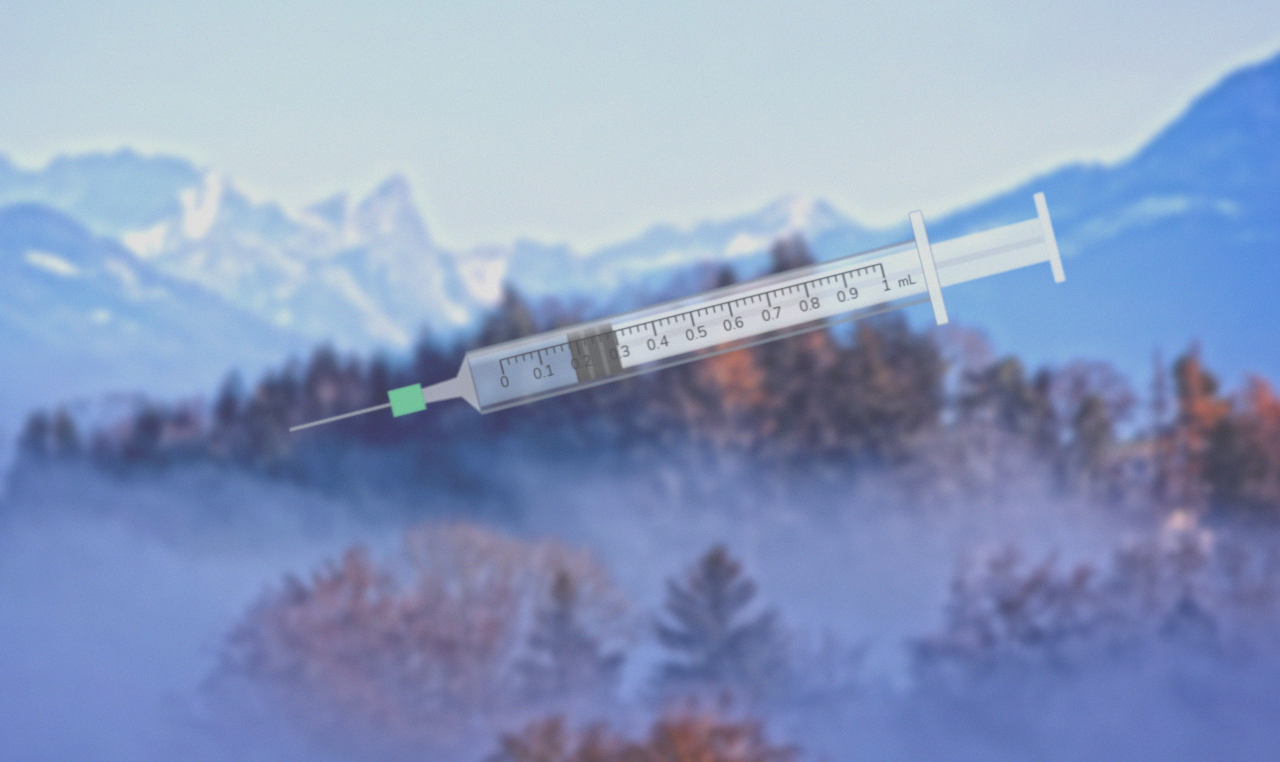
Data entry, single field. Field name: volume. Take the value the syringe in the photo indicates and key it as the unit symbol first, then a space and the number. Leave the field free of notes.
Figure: mL 0.18
